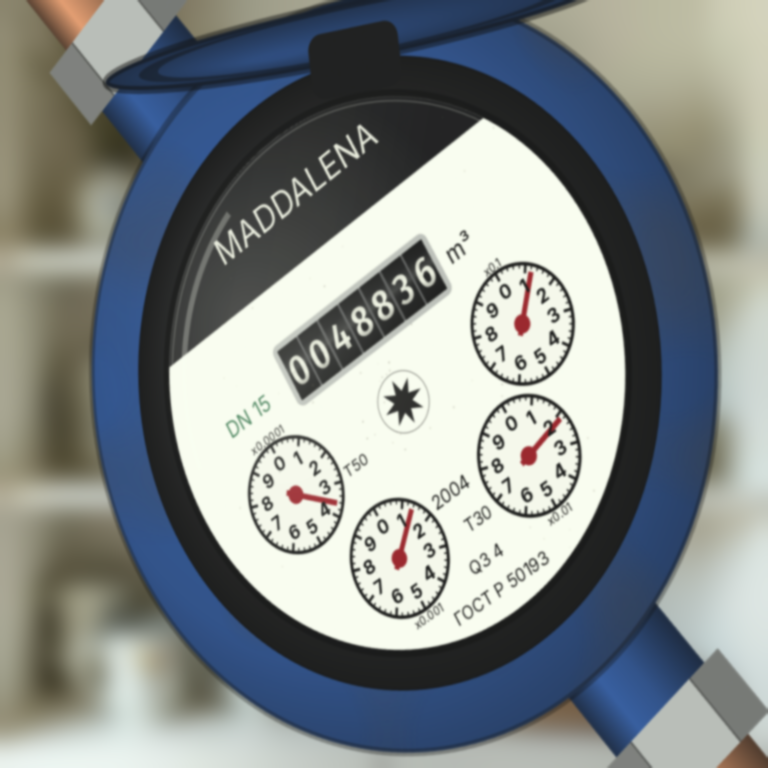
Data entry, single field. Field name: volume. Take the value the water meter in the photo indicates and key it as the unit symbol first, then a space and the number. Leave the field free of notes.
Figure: m³ 48836.1213
